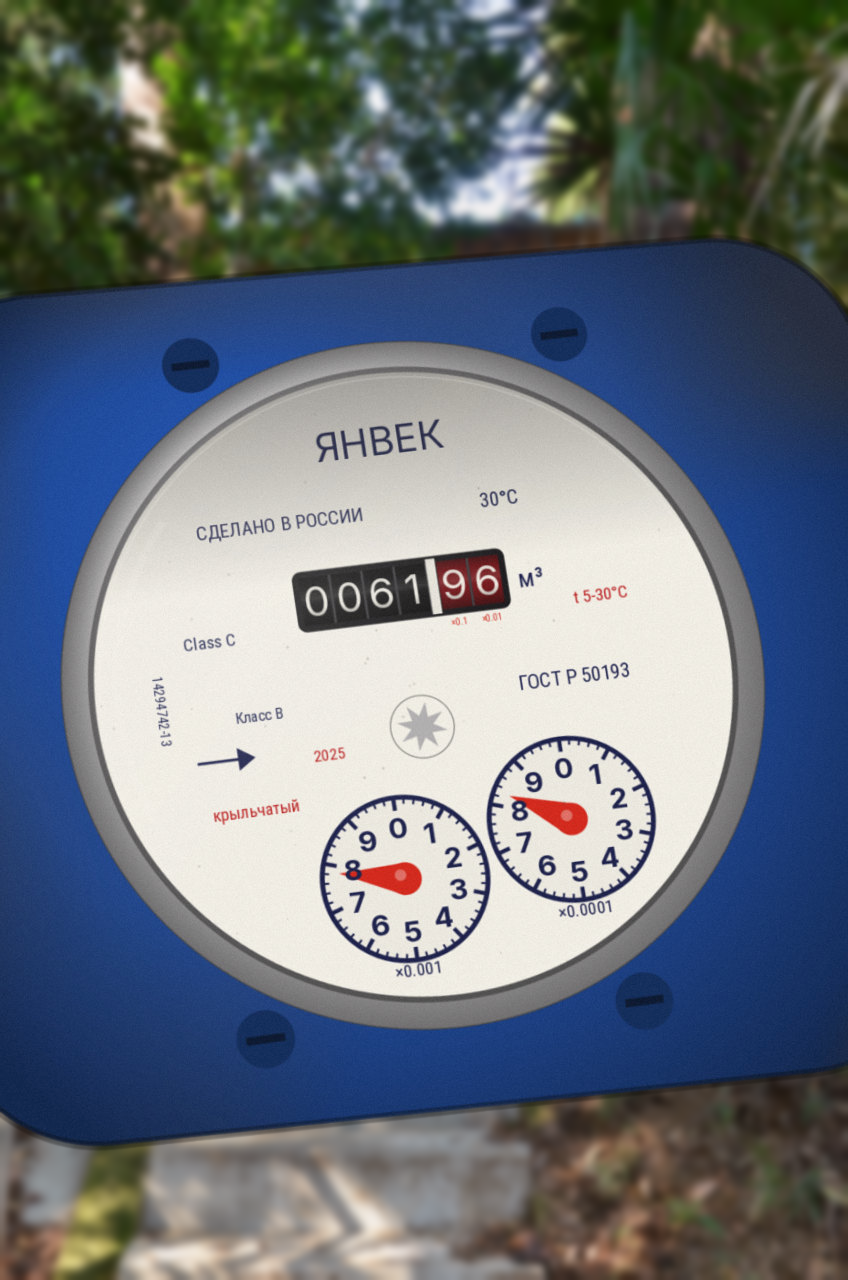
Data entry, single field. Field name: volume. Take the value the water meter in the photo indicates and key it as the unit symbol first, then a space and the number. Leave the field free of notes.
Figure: m³ 61.9678
